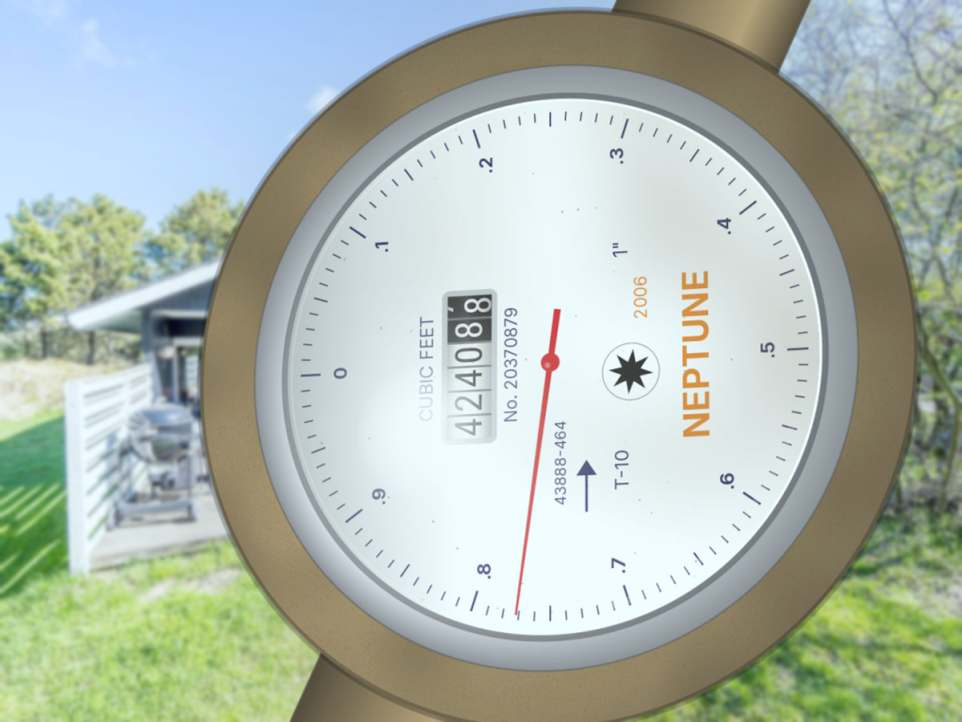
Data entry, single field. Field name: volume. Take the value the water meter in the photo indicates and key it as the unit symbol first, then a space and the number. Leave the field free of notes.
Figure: ft³ 424087.77
